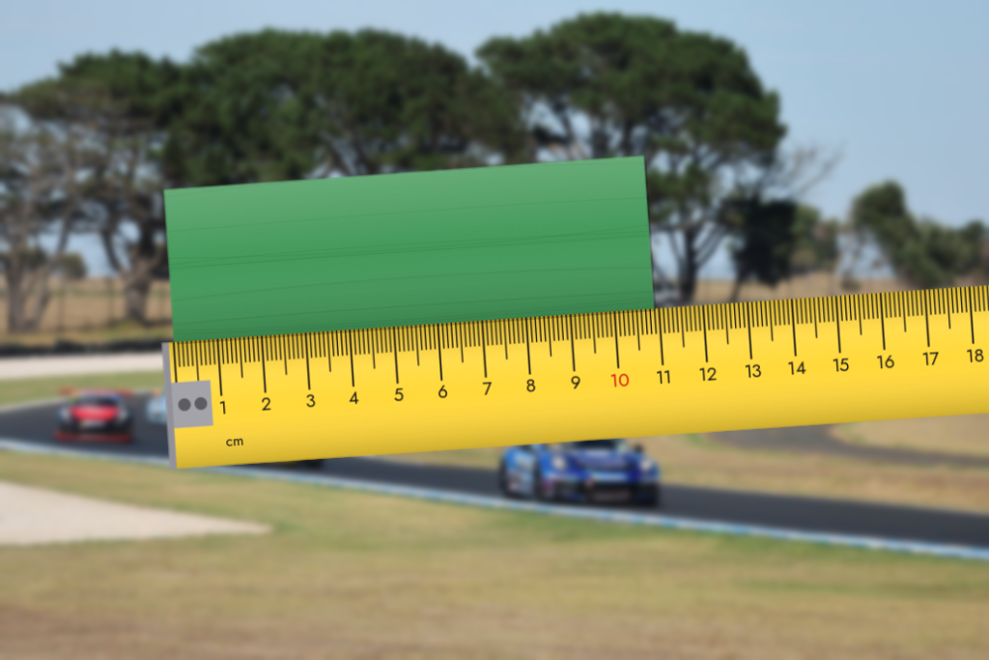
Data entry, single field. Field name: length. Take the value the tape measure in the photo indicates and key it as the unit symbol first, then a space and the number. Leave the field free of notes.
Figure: cm 10.9
